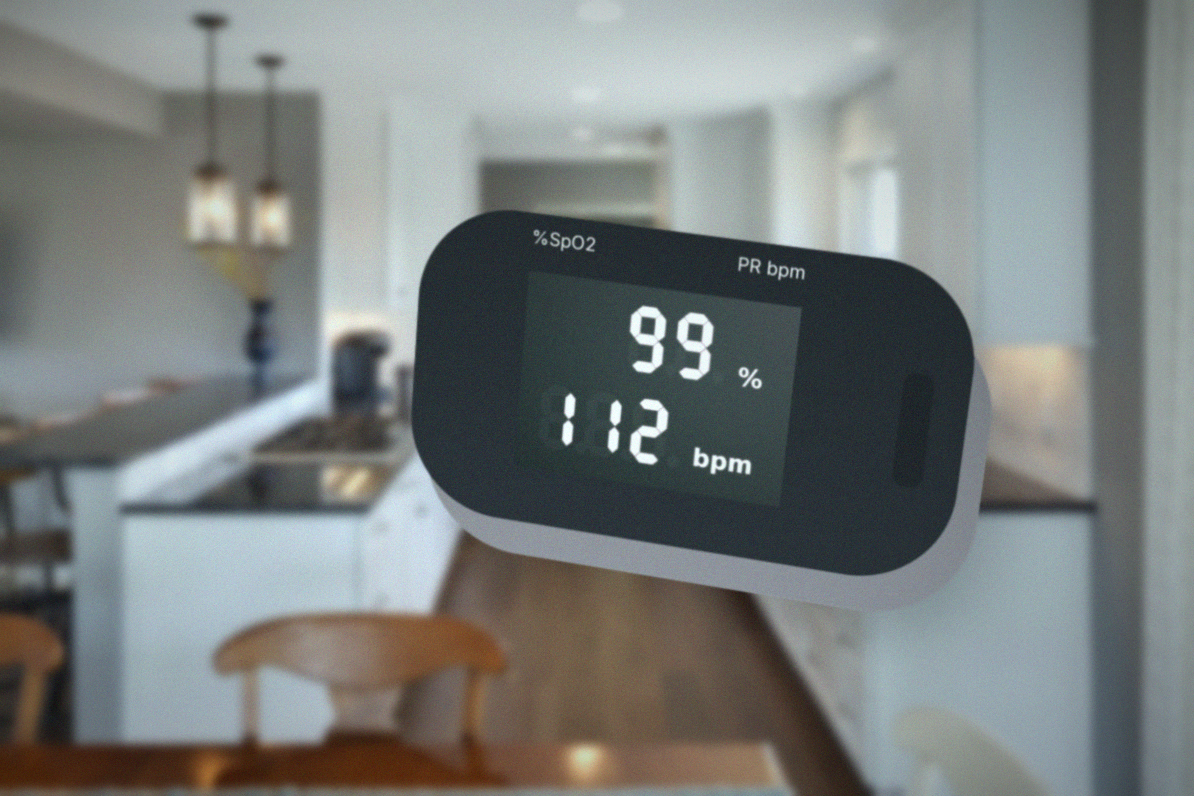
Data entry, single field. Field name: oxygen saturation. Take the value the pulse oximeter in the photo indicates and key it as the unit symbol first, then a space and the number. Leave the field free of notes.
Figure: % 99
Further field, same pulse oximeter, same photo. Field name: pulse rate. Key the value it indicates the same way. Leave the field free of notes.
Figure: bpm 112
